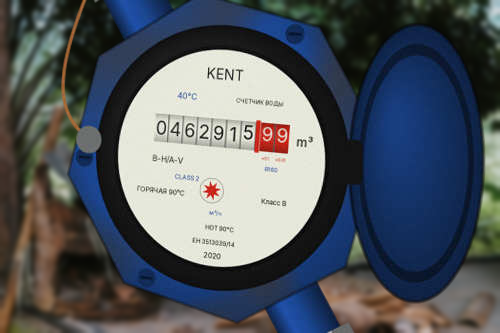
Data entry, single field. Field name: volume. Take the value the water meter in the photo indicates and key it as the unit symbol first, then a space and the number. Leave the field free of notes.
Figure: m³ 462915.99
